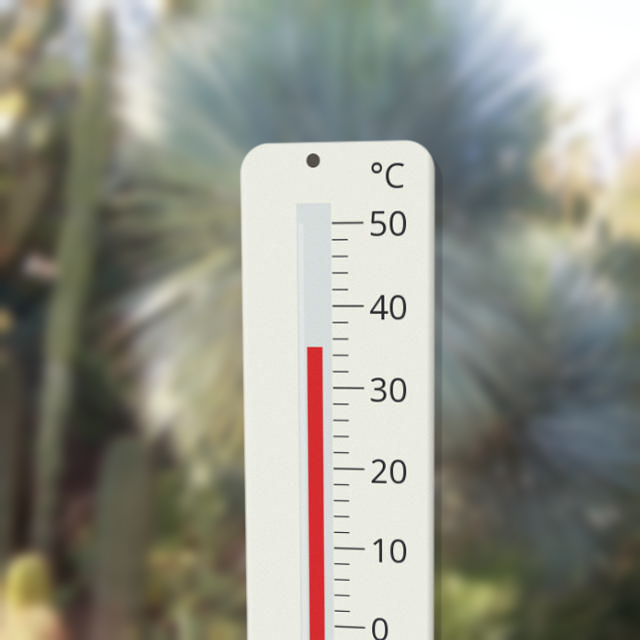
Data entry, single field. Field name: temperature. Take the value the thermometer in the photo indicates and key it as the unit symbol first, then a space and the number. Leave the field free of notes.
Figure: °C 35
